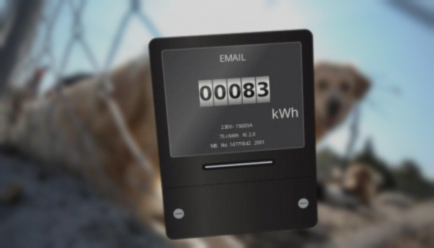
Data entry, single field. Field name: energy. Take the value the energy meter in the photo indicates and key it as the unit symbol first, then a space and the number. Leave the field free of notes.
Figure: kWh 83
